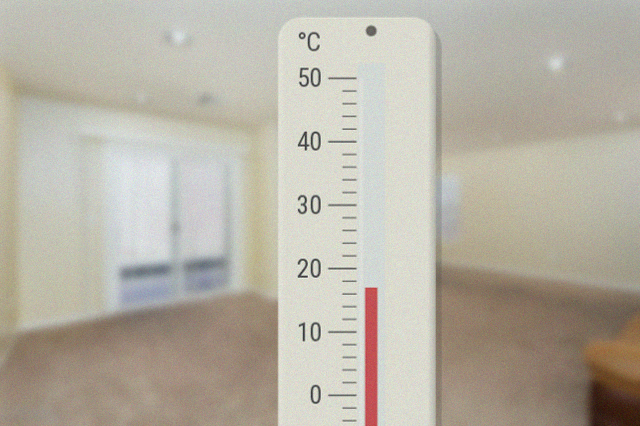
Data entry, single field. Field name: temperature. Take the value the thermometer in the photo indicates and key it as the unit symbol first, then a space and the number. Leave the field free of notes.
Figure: °C 17
